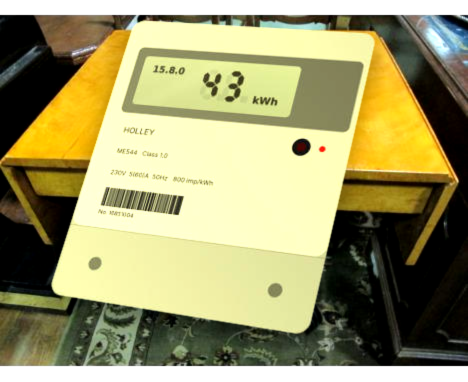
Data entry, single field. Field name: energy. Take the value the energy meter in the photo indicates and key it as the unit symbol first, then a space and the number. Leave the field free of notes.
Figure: kWh 43
